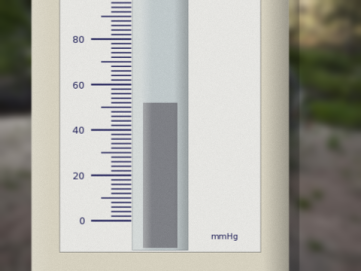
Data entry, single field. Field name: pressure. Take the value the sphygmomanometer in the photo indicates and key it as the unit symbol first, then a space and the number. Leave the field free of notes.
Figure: mmHg 52
